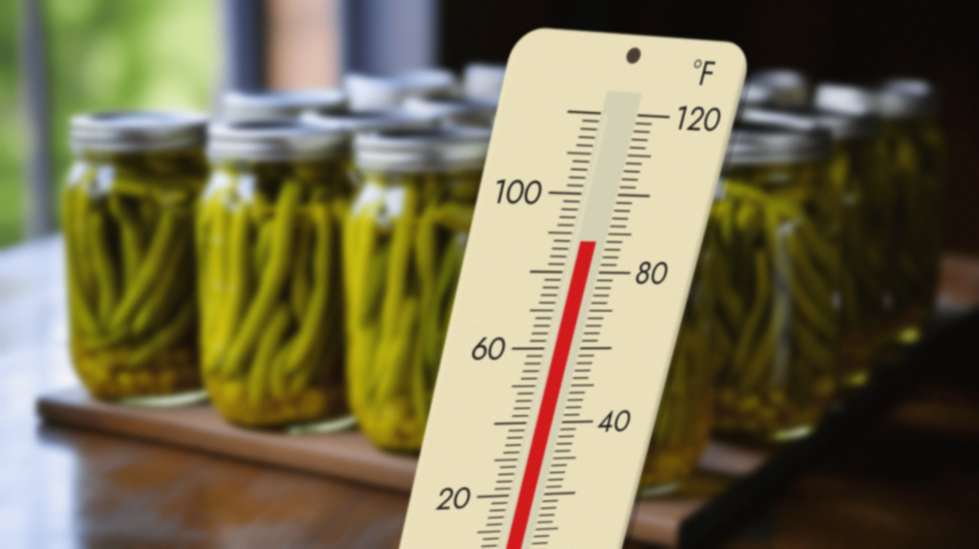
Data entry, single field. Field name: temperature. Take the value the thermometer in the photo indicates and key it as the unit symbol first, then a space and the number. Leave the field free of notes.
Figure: °F 88
